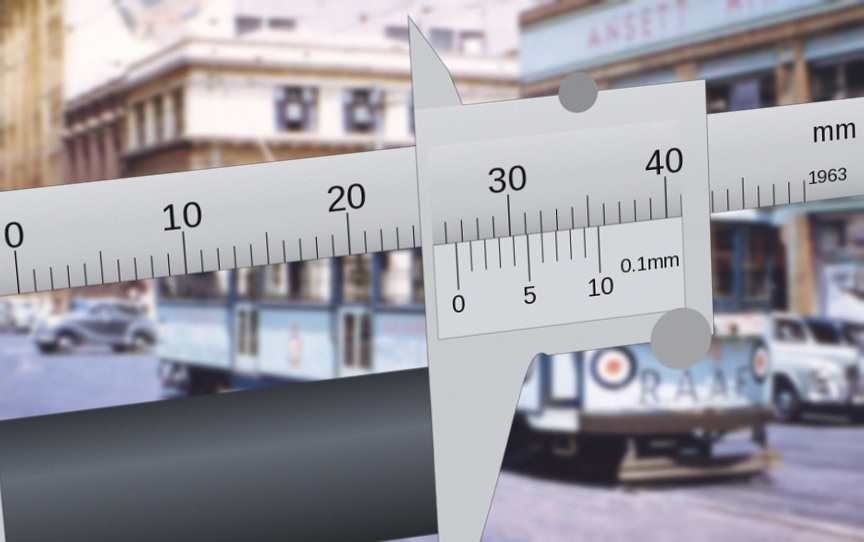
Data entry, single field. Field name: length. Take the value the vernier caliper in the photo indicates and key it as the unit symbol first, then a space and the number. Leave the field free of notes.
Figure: mm 26.6
